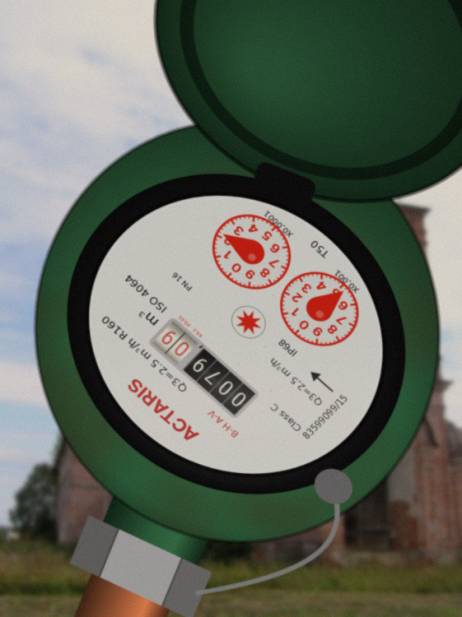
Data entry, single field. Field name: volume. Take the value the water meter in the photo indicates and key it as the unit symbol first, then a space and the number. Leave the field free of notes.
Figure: m³ 79.0952
